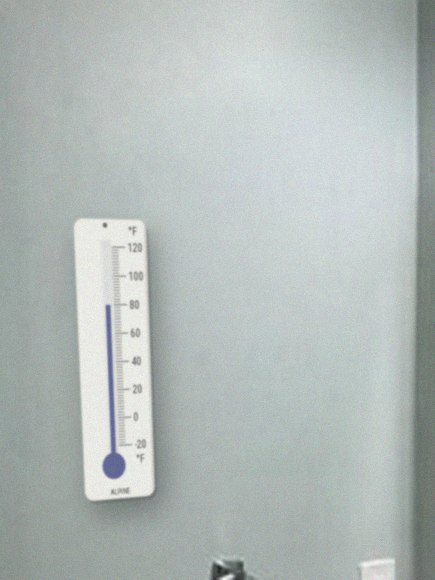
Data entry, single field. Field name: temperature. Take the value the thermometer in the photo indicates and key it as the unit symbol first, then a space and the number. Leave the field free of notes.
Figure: °F 80
